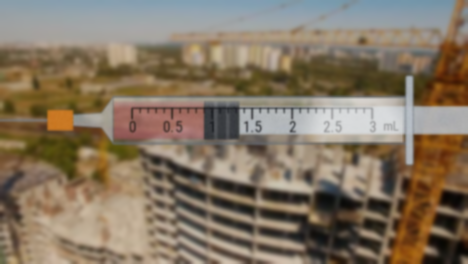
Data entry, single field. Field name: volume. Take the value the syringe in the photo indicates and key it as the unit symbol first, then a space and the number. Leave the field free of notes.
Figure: mL 0.9
